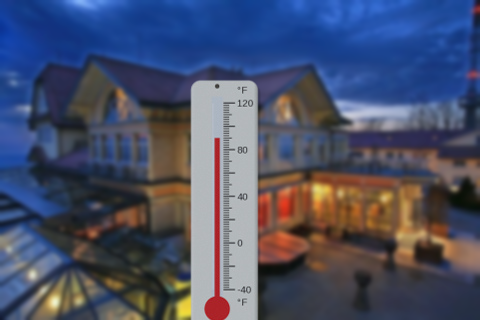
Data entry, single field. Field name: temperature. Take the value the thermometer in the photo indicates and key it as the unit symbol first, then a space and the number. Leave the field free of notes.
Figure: °F 90
